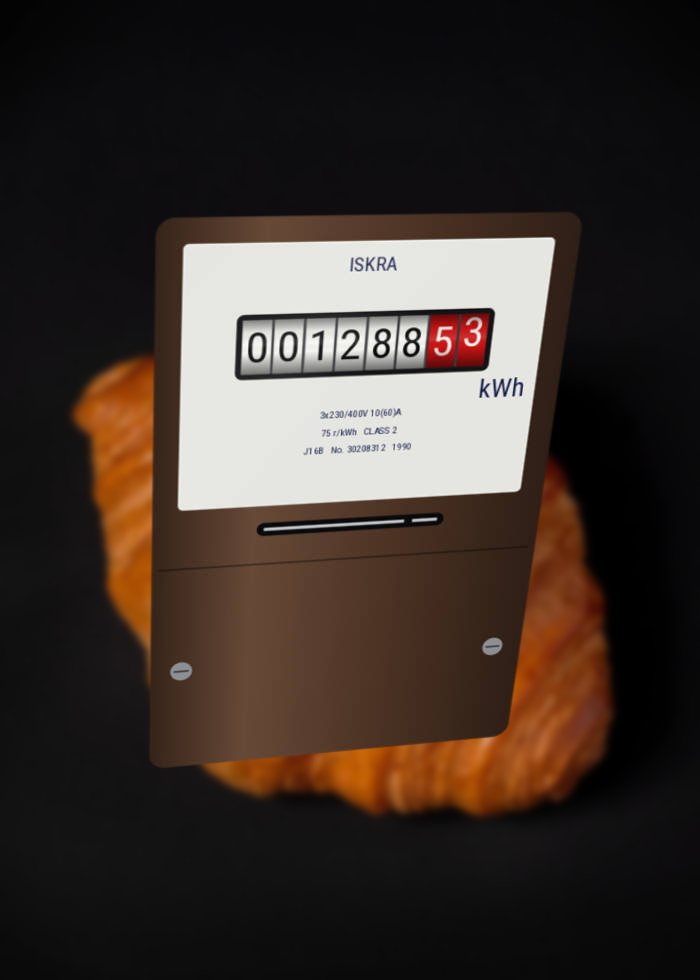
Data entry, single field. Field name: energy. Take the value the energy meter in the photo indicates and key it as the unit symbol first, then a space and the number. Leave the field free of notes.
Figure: kWh 1288.53
